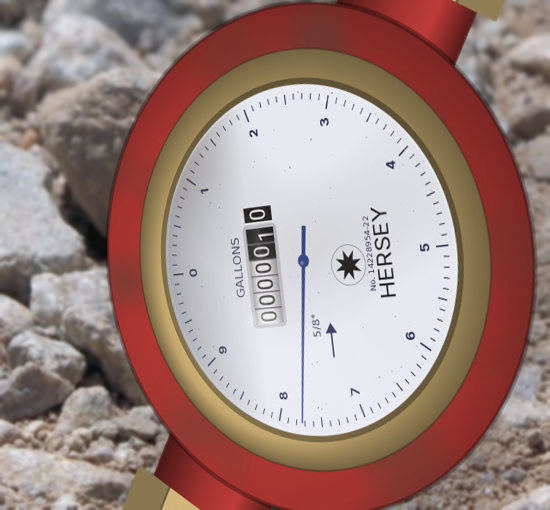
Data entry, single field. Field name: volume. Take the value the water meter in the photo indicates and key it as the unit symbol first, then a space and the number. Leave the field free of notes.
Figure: gal 7.7
